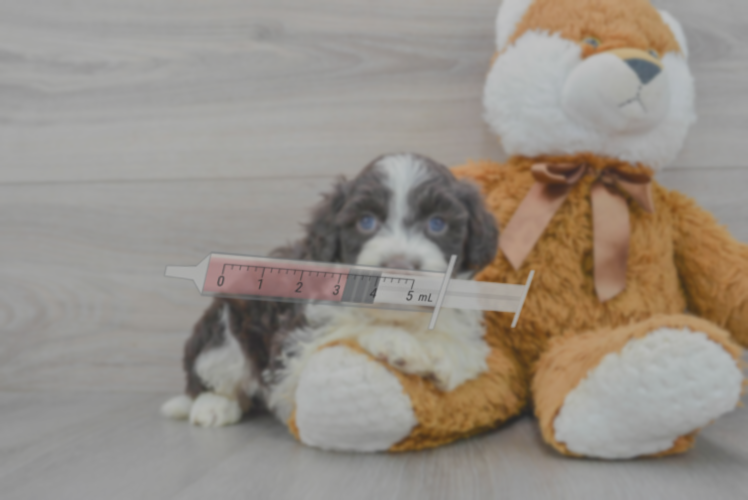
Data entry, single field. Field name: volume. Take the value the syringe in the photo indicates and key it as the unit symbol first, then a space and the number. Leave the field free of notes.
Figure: mL 3.2
